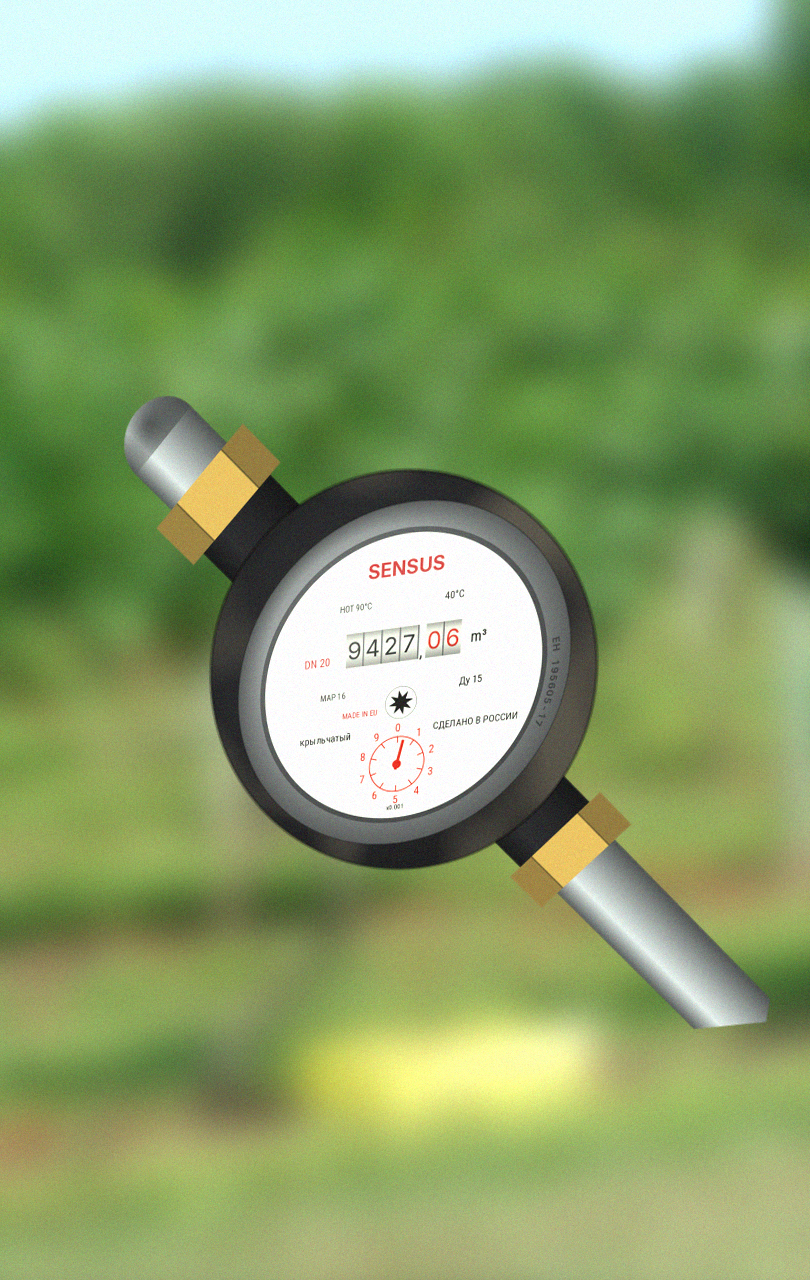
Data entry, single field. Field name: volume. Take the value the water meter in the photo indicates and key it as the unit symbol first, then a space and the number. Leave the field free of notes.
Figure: m³ 9427.060
